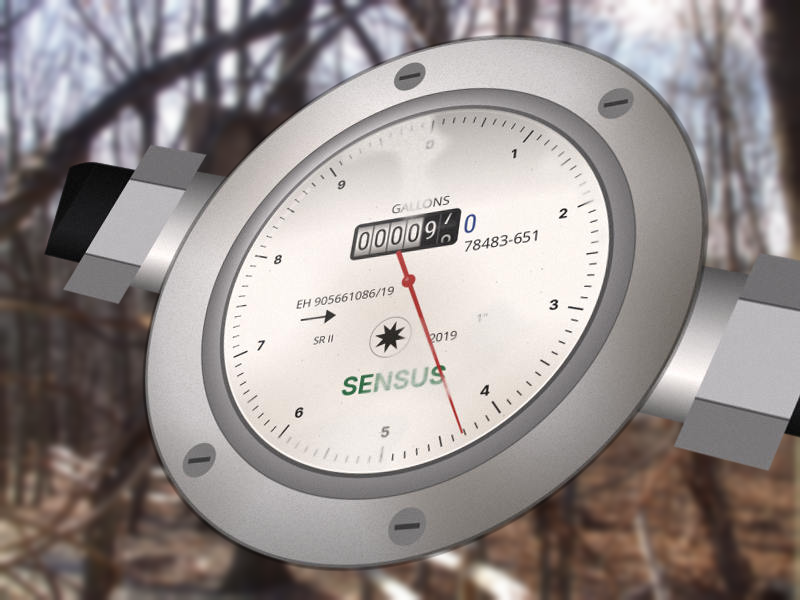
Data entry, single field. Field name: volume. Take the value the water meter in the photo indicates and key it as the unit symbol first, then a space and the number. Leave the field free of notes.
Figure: gal 974.3
